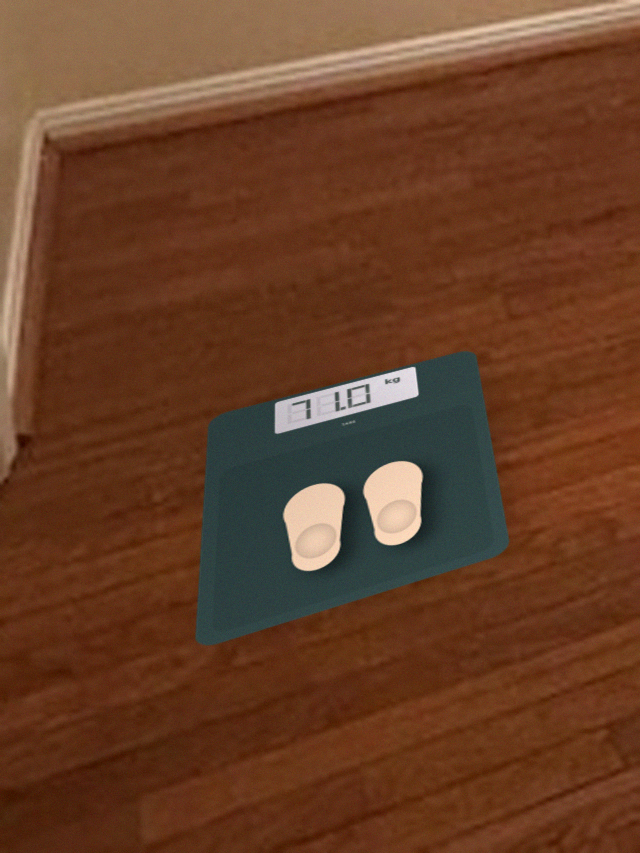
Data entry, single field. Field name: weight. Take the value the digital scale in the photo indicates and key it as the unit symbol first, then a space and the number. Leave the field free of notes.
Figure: kg 71.0
